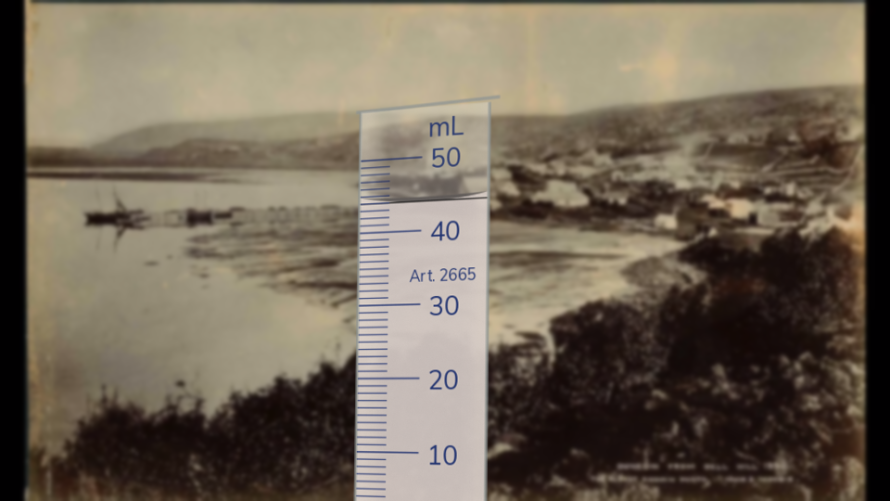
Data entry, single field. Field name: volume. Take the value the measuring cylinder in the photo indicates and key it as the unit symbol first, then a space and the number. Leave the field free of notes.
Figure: mL 44
